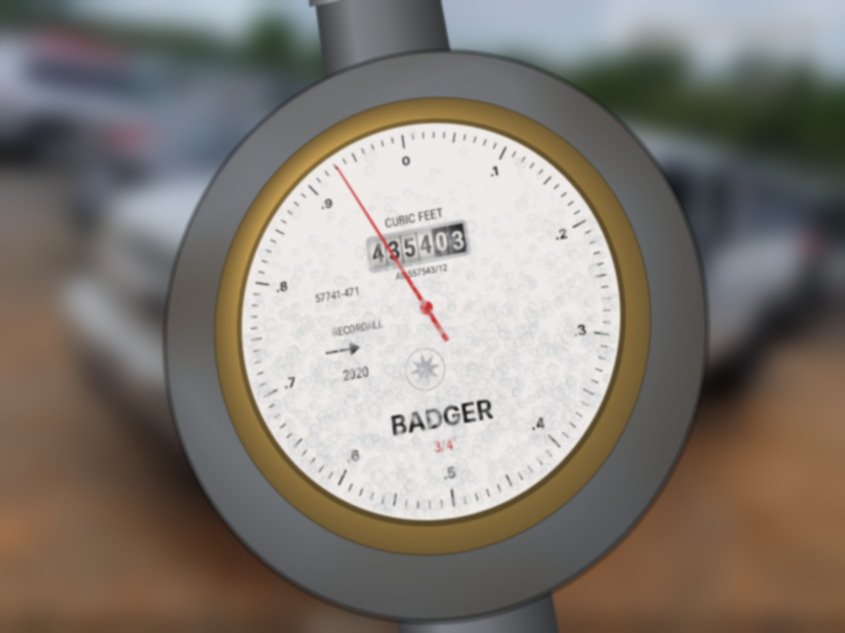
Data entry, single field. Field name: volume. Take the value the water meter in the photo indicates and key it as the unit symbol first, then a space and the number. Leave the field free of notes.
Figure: ft³ 435402.93
